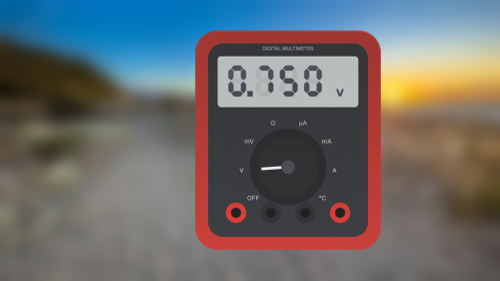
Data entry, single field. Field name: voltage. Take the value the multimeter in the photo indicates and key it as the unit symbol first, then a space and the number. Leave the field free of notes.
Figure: V 0.750
